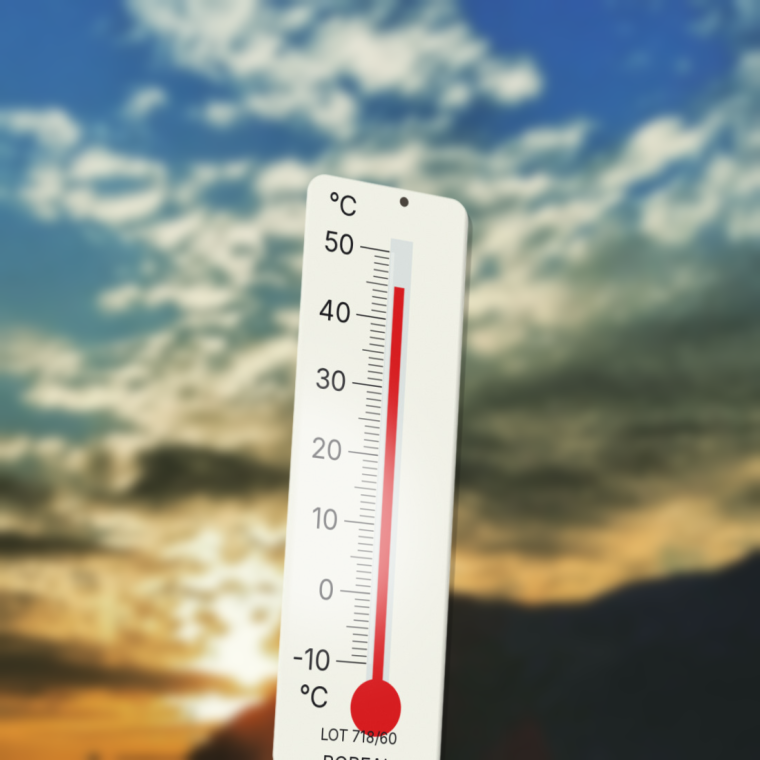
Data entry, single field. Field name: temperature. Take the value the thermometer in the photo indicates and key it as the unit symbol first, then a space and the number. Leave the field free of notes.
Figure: °C 45
